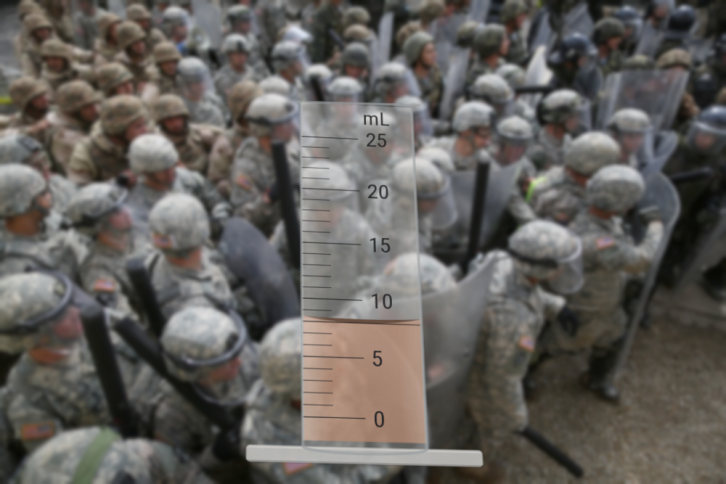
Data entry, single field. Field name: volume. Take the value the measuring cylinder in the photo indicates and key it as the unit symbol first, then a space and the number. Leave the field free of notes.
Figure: mL 8
